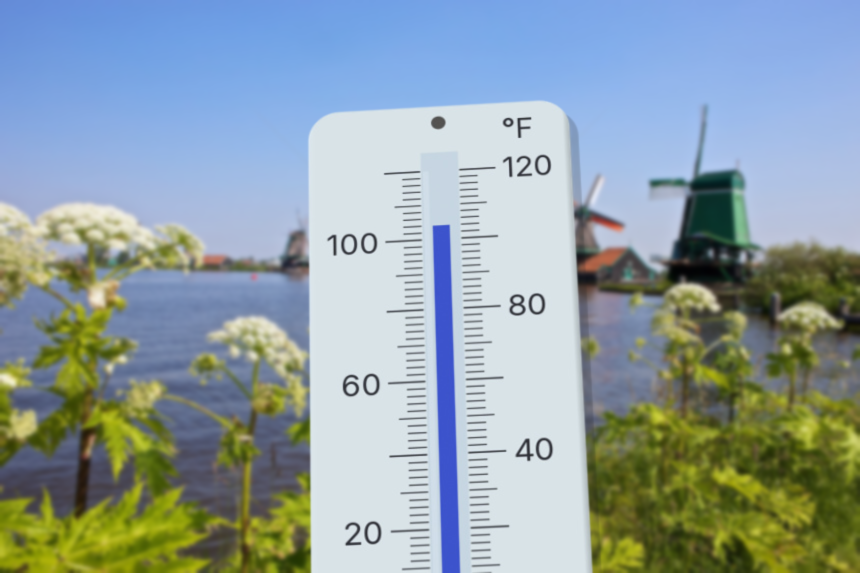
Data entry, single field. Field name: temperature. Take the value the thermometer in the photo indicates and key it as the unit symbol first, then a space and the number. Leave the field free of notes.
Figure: °F 104
